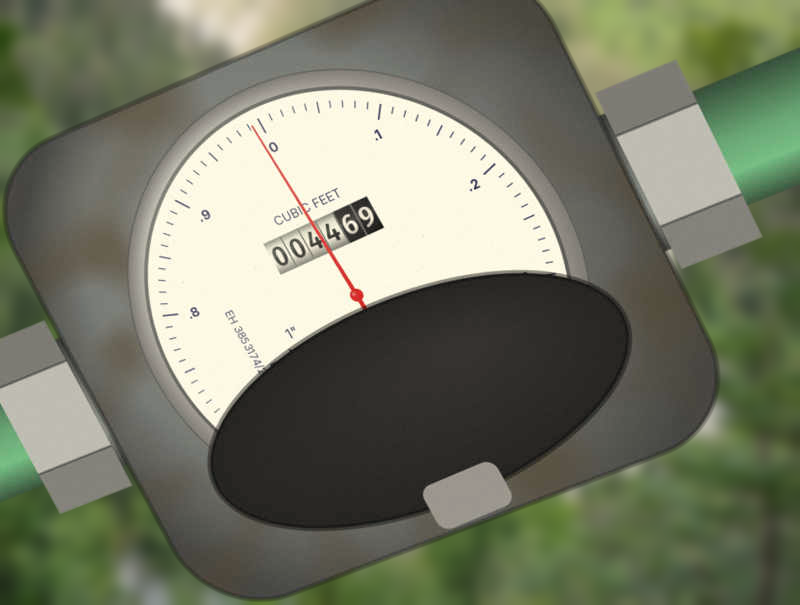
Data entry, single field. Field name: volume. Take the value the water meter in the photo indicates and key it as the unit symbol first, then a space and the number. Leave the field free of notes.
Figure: ft³ 4468.99
